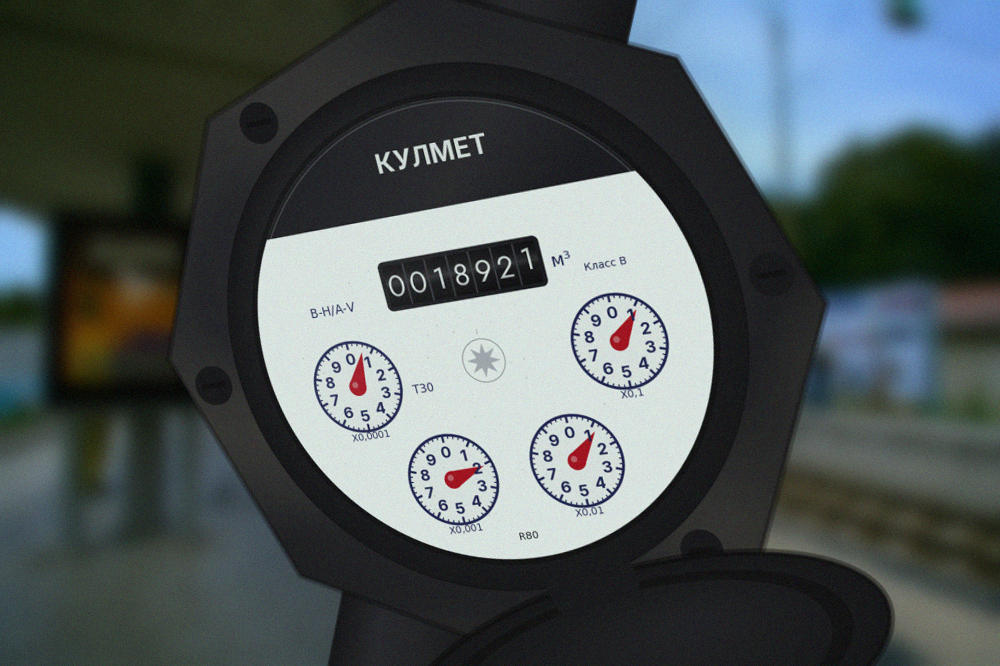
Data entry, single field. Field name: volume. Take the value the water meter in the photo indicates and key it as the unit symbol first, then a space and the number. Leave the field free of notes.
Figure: m³ 18921.1120
